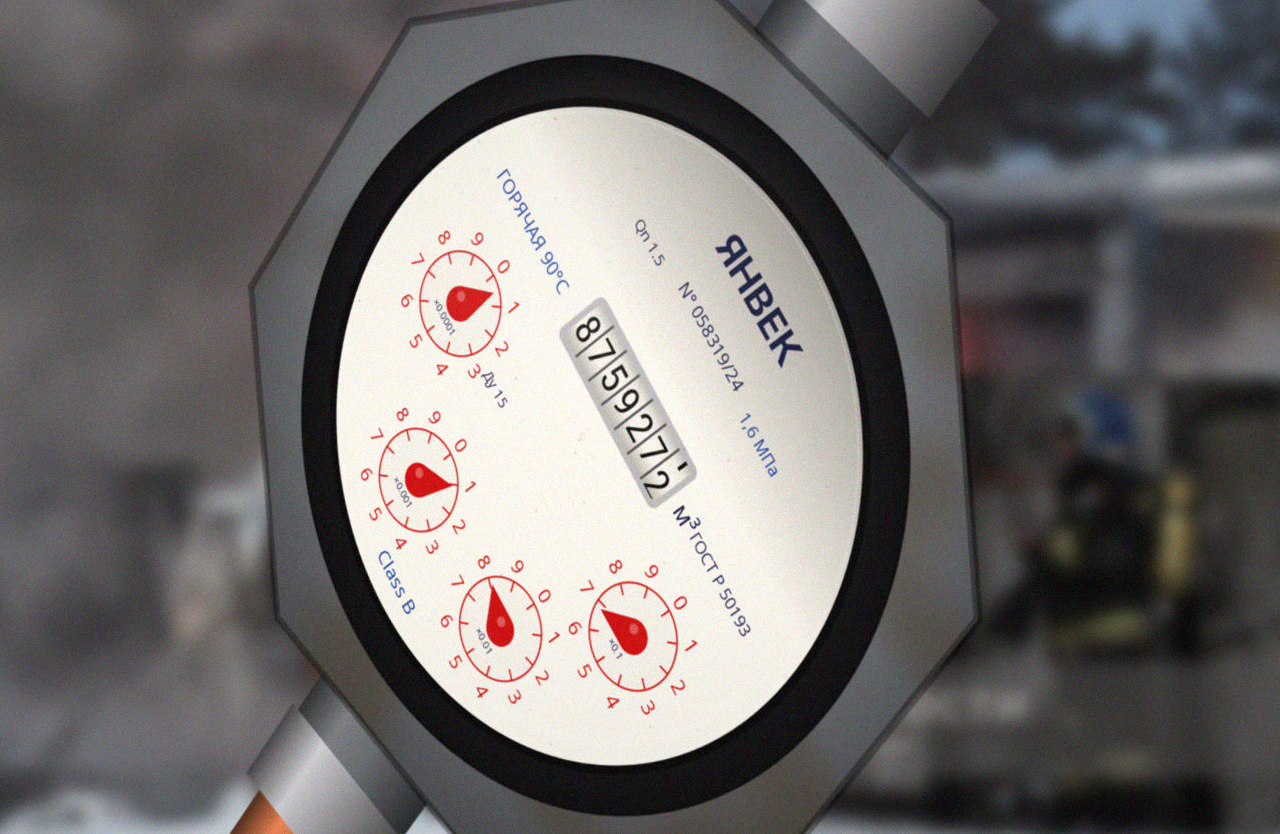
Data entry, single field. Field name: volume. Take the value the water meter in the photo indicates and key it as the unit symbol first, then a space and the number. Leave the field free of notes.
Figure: m³ 8759271.6810
